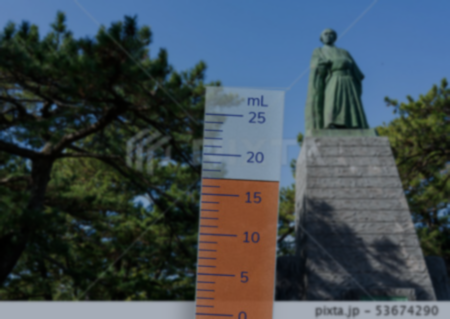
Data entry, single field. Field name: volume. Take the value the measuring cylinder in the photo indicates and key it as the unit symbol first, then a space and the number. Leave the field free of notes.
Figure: mL 17
